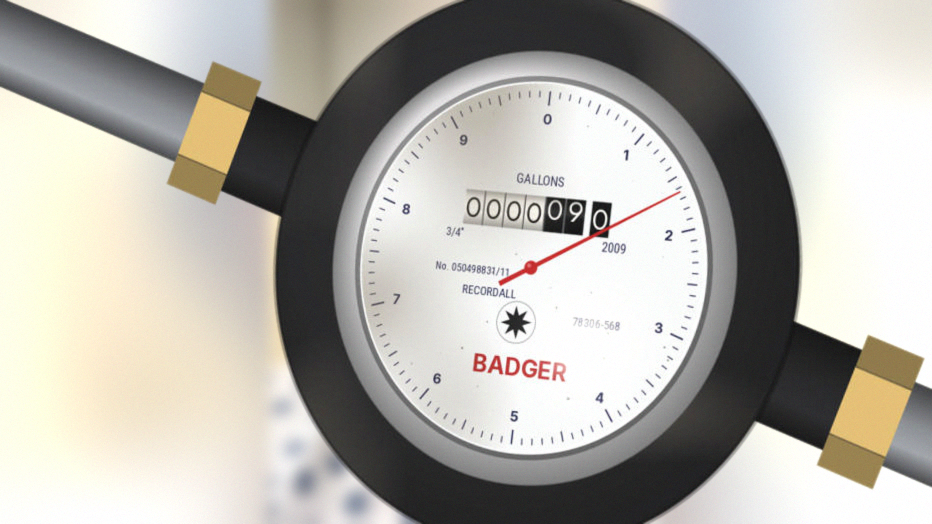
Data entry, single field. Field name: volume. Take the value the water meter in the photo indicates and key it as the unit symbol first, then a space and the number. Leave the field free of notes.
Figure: gal 91.6
